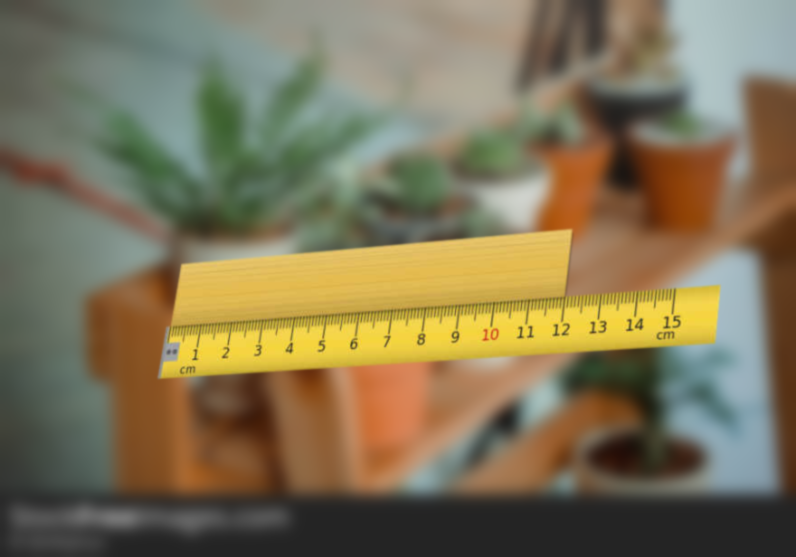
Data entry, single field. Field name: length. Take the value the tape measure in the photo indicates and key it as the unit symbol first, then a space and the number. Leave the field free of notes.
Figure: cm 12
